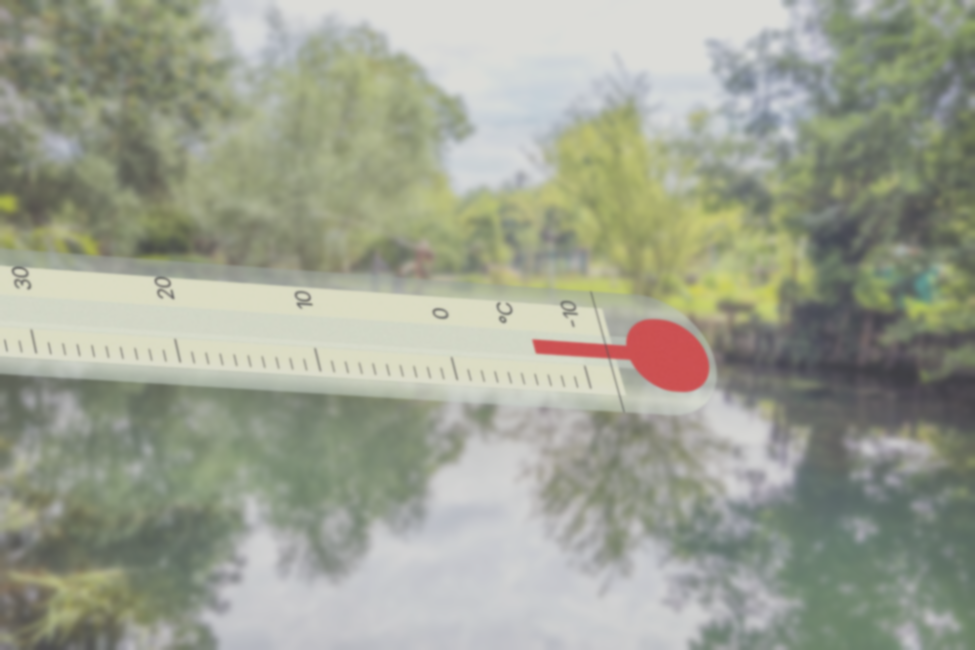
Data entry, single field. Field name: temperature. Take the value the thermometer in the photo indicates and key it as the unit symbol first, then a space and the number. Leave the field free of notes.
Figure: °C -6.5
